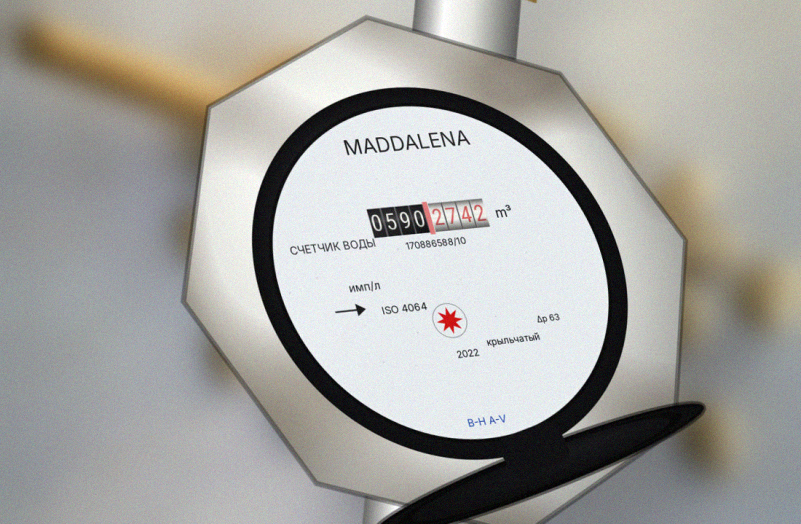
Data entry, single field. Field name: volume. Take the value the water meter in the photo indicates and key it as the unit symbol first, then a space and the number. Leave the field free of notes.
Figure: m³ 590.2742
